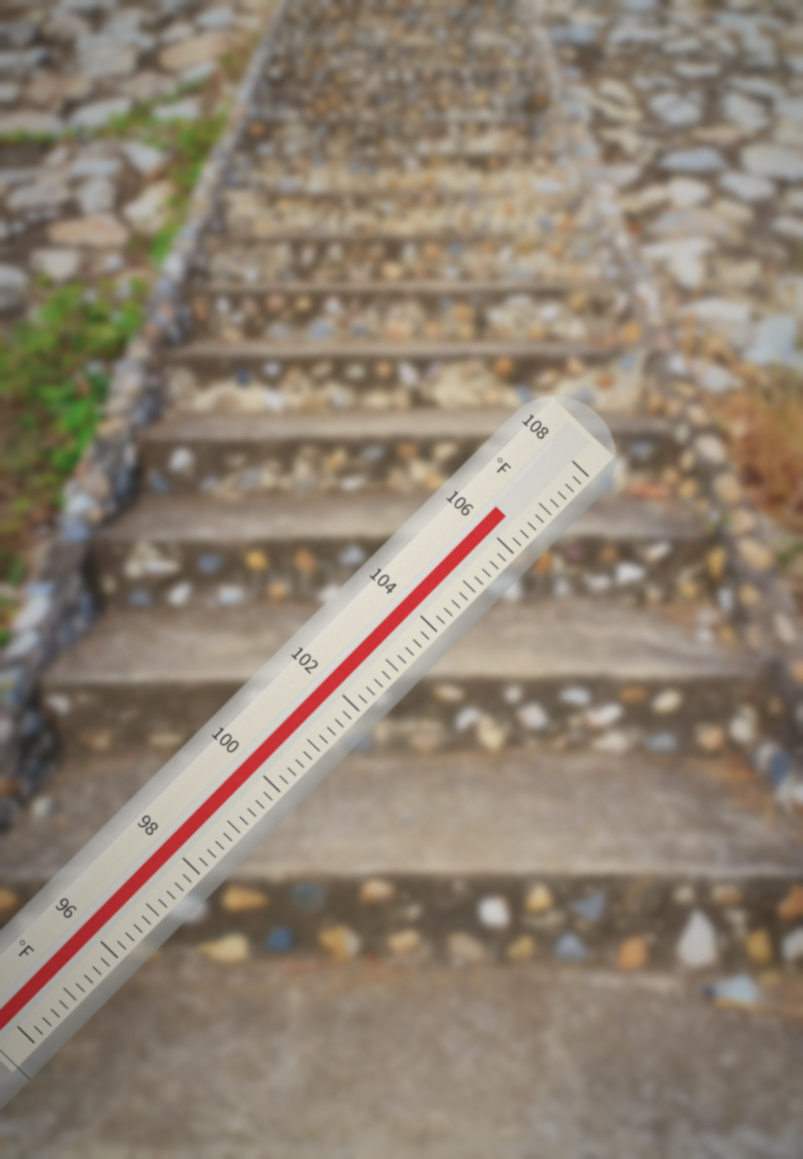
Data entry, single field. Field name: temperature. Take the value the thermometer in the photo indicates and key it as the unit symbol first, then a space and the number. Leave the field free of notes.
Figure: °F 106.4
